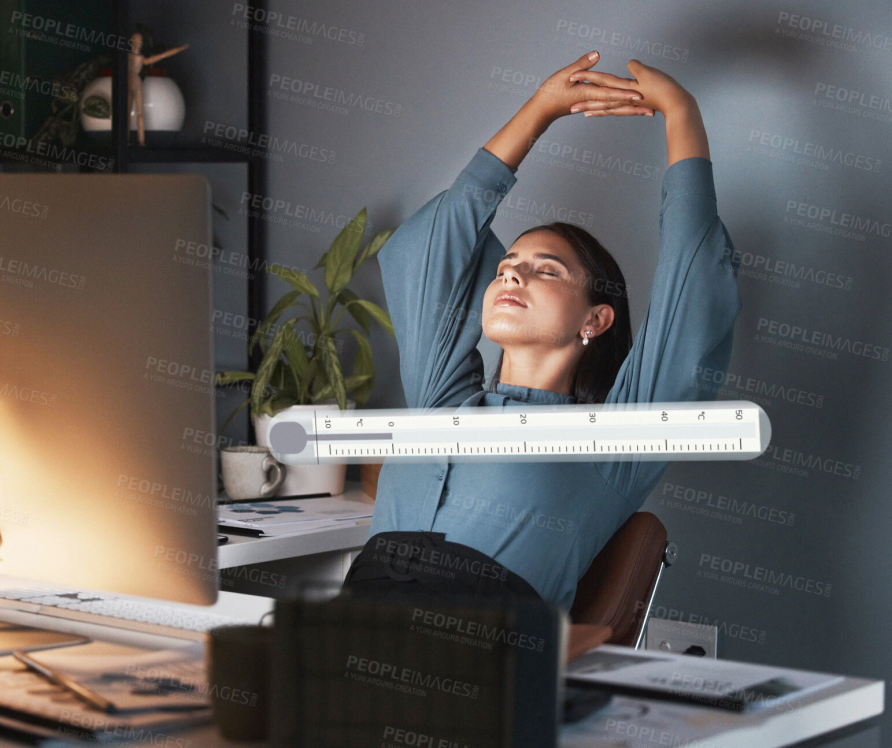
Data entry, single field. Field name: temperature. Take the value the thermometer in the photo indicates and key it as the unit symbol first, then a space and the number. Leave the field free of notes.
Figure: °C 0
